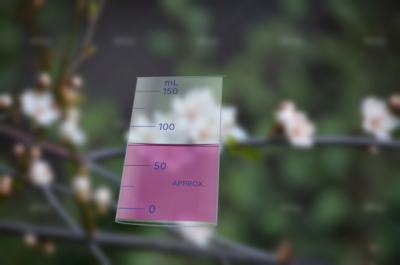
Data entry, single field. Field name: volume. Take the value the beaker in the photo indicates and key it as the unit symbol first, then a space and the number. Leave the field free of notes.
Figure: mL 75
